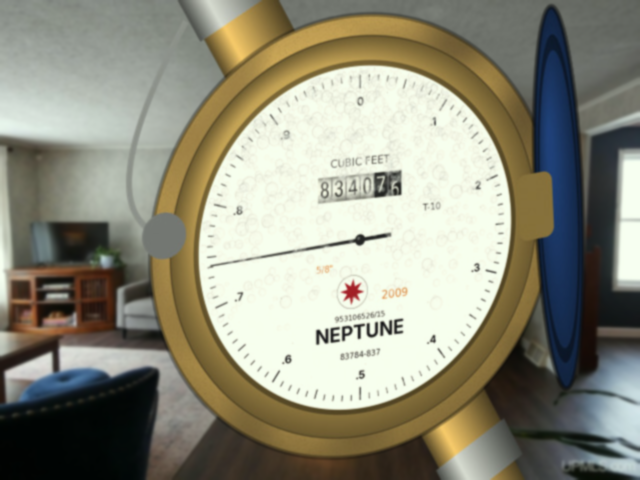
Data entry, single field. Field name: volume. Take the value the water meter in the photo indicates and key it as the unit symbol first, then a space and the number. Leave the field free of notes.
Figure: ft³ 834075.74
